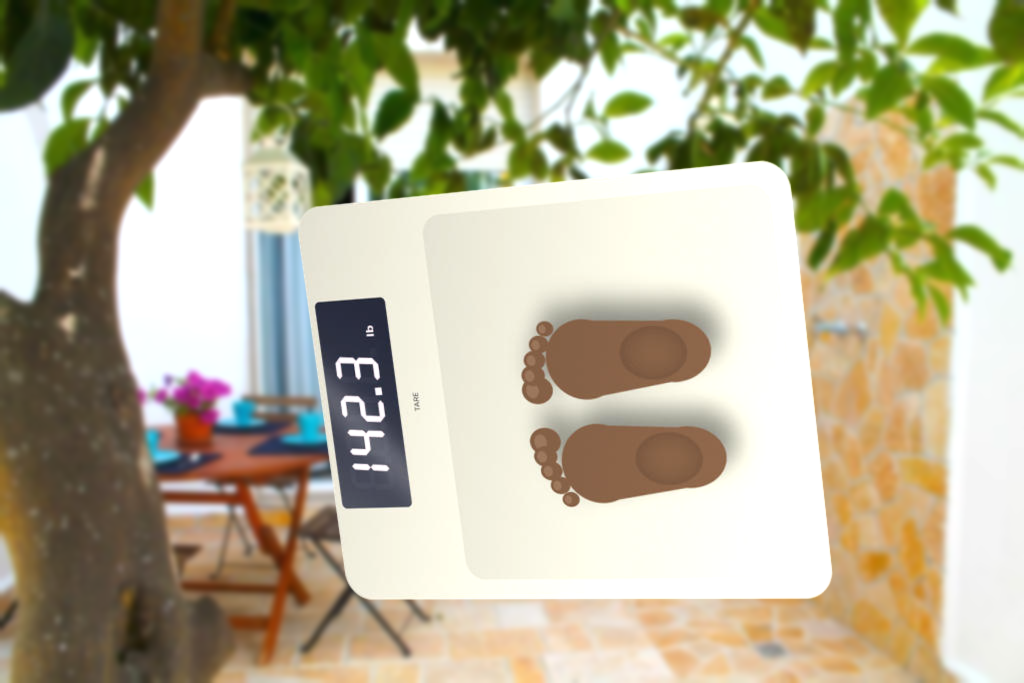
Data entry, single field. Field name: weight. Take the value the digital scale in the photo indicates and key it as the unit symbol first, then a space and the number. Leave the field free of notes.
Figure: lb 142.3
